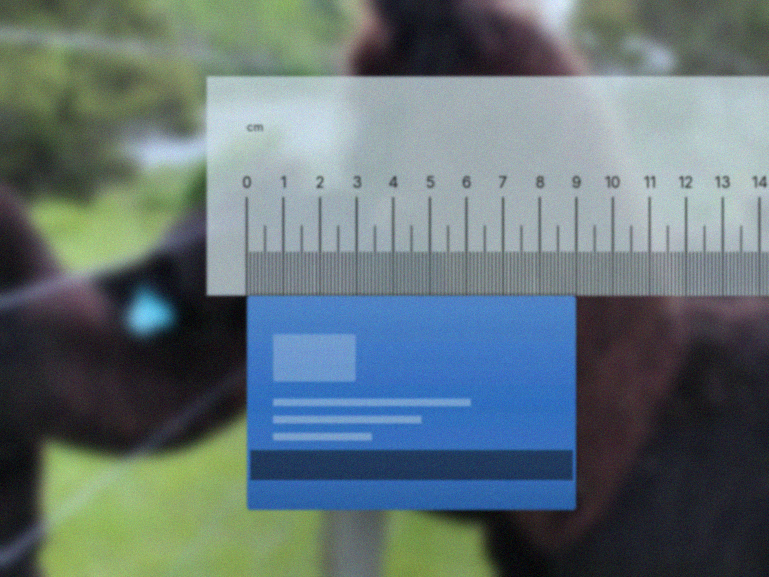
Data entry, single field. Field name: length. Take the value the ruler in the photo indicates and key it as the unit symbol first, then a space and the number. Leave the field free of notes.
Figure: cm 9
